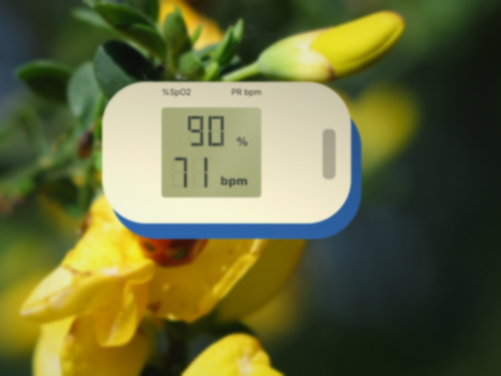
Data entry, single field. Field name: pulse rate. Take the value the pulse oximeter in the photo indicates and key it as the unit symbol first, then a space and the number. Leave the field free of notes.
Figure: bpm 71
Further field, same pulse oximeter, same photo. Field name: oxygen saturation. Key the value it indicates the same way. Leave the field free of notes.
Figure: % 90
